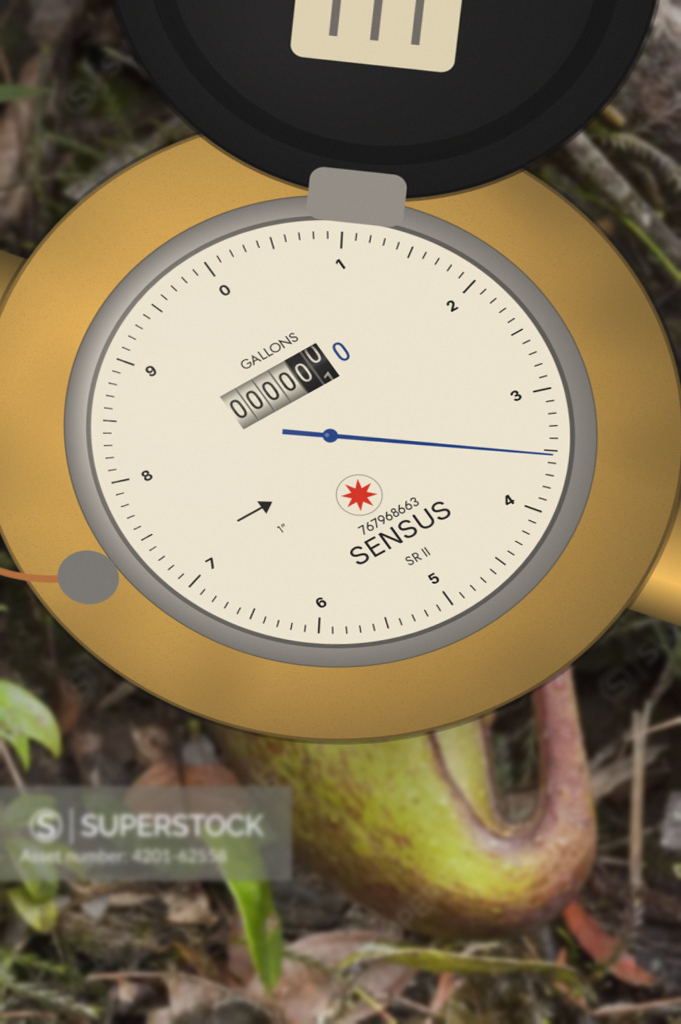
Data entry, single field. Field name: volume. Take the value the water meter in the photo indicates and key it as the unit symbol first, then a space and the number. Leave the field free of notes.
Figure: gal 3.5
